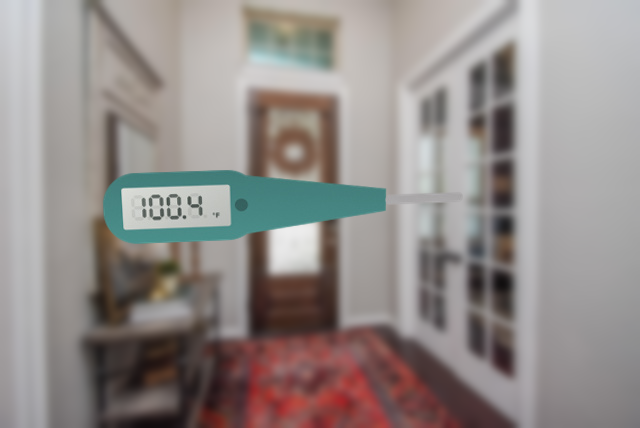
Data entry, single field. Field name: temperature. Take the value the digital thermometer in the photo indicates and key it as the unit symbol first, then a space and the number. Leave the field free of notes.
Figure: °F 100.4
